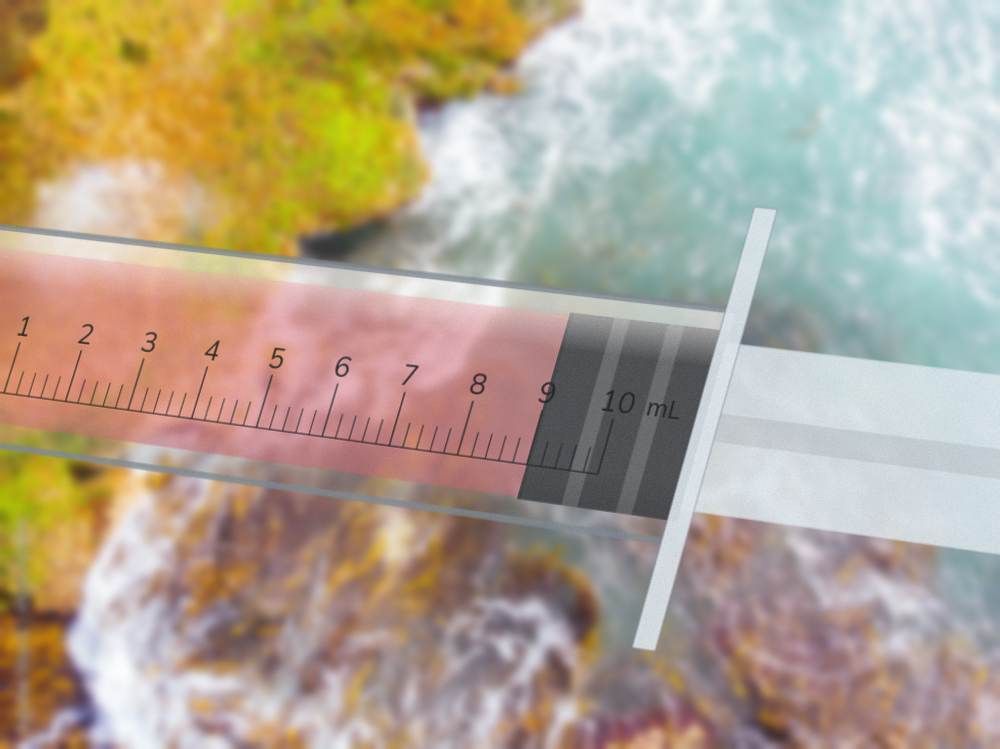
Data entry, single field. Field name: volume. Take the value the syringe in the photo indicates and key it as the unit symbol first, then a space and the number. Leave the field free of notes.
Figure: mL 9
